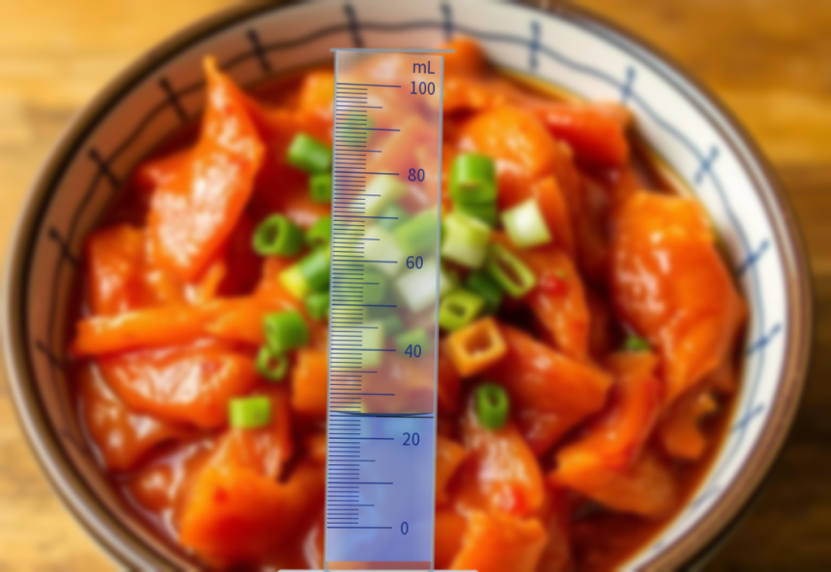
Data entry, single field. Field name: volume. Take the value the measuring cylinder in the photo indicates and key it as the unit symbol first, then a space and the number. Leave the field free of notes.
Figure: mL 25
